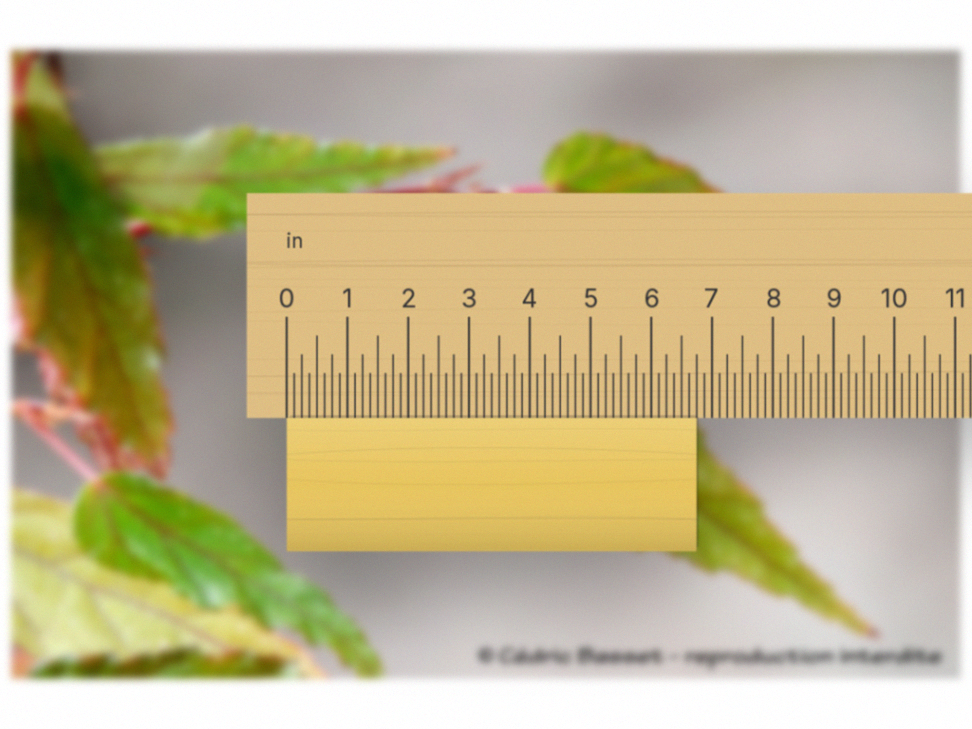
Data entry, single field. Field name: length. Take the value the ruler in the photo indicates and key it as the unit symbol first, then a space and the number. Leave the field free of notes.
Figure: in 6.75
